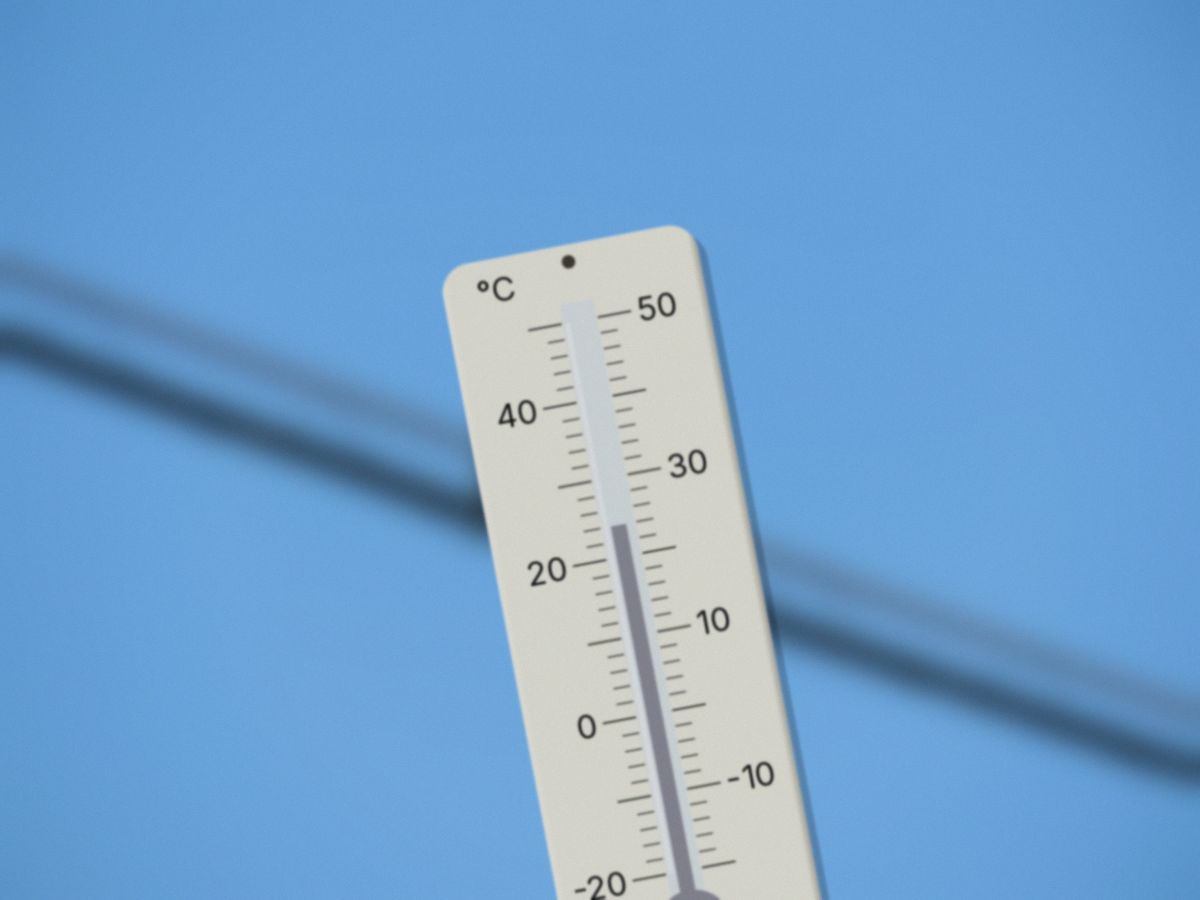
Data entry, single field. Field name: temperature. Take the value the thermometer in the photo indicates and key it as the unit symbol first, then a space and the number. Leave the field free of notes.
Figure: °C 24
